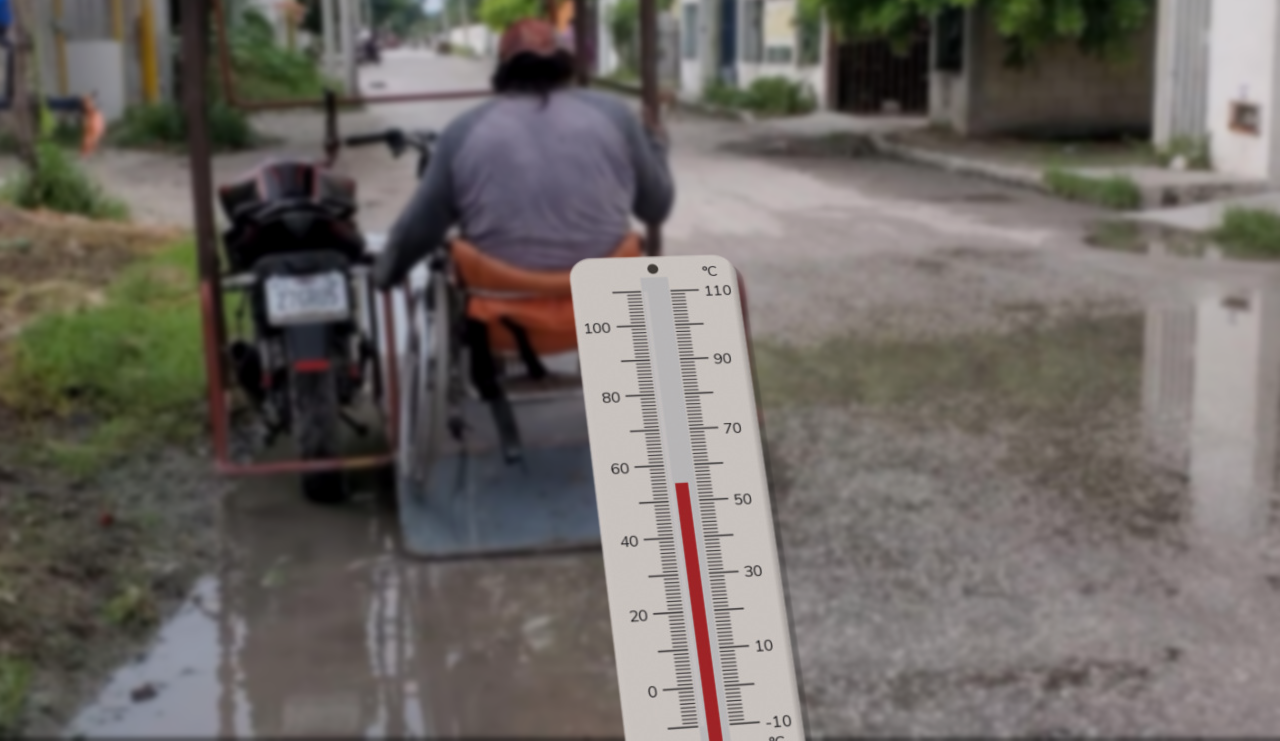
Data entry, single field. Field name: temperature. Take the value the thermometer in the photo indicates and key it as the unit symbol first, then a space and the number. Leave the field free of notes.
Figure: °C 55
